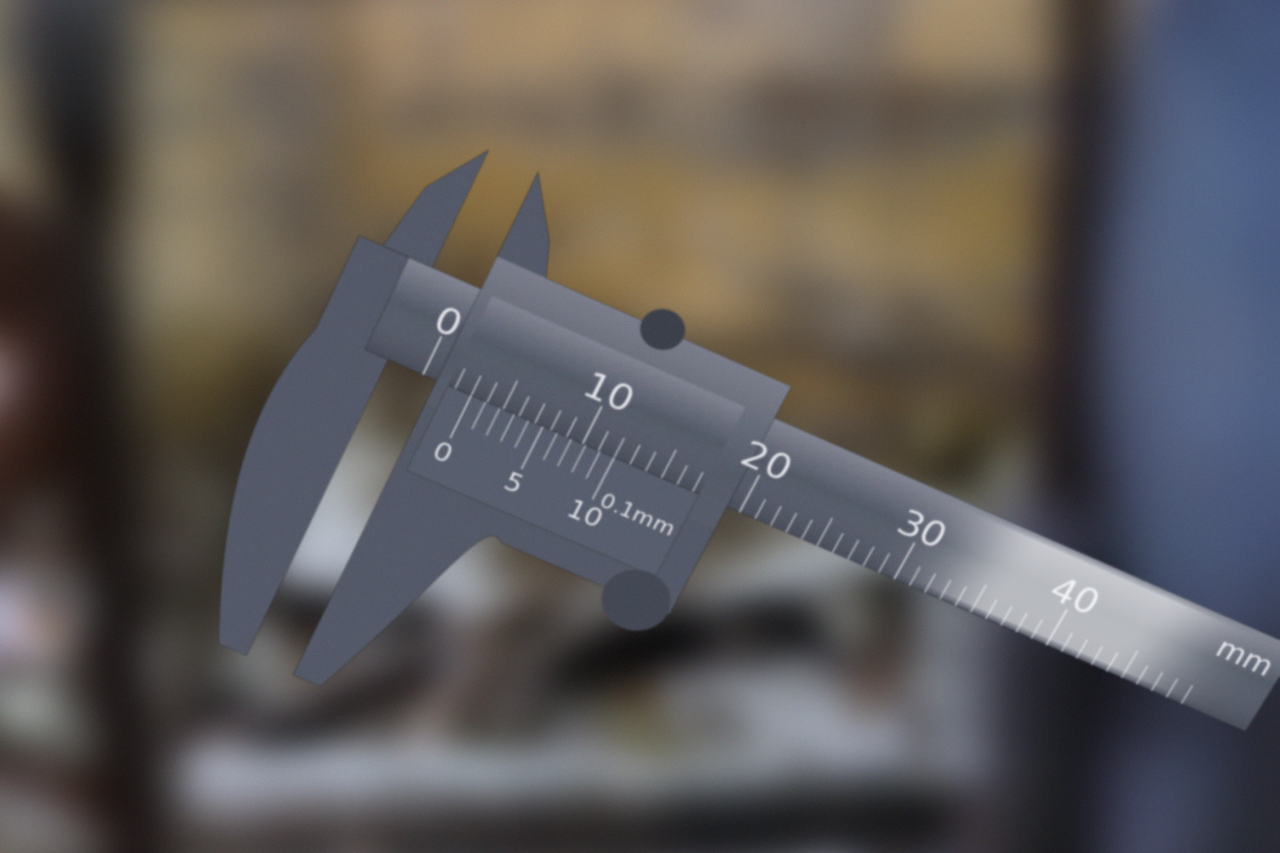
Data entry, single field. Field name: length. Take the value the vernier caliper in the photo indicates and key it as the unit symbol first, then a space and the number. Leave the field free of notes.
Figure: mm 3.0
